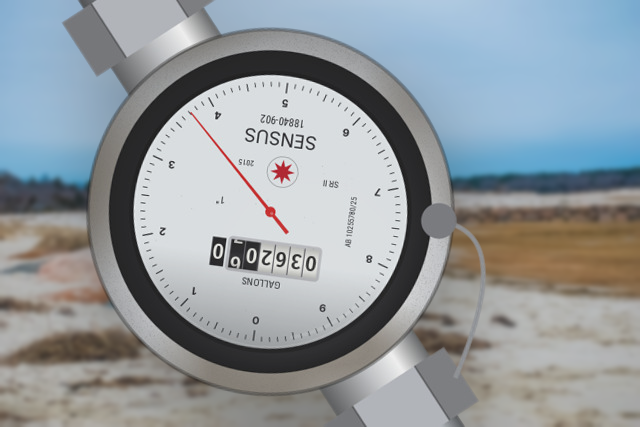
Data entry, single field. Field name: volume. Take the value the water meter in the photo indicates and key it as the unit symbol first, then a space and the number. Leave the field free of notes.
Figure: gal 362063.7
